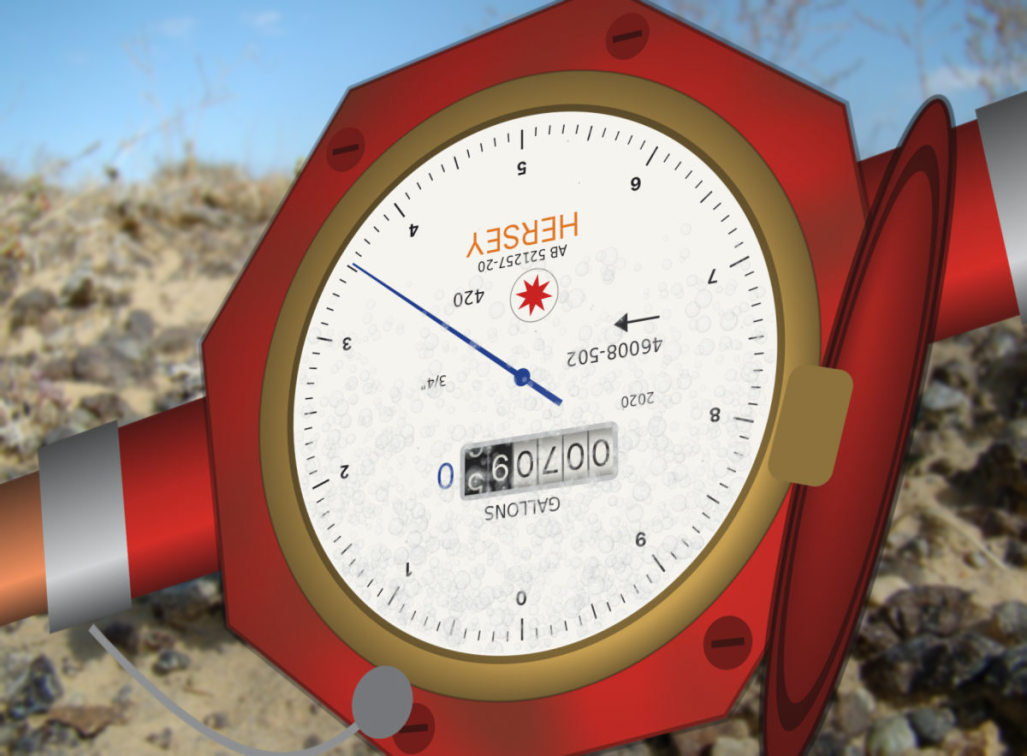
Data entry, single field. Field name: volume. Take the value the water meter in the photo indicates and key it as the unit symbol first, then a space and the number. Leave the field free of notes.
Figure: gal 70953.5
